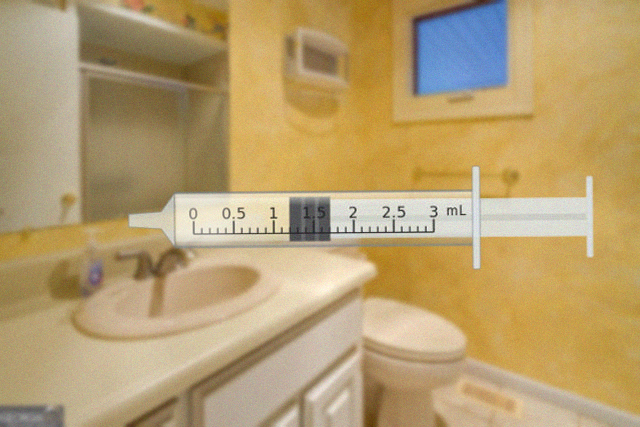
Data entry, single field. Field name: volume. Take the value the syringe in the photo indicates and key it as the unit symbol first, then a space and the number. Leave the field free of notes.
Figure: mL 1.2
